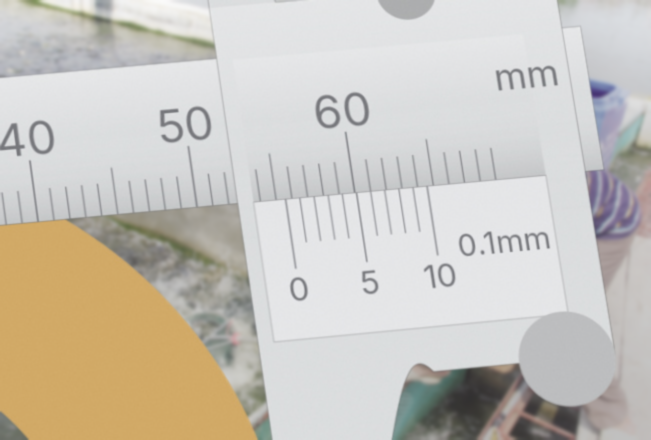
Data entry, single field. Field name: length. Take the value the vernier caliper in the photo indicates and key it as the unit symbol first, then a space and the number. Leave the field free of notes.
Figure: mm 55.6
